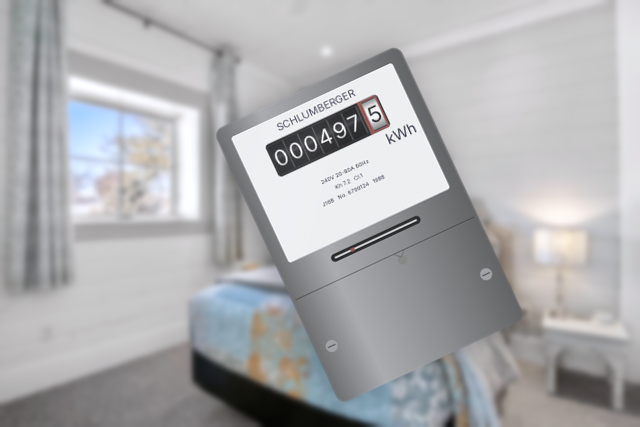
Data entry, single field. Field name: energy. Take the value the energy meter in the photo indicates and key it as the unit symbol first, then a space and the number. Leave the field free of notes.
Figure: kWh 497.5
